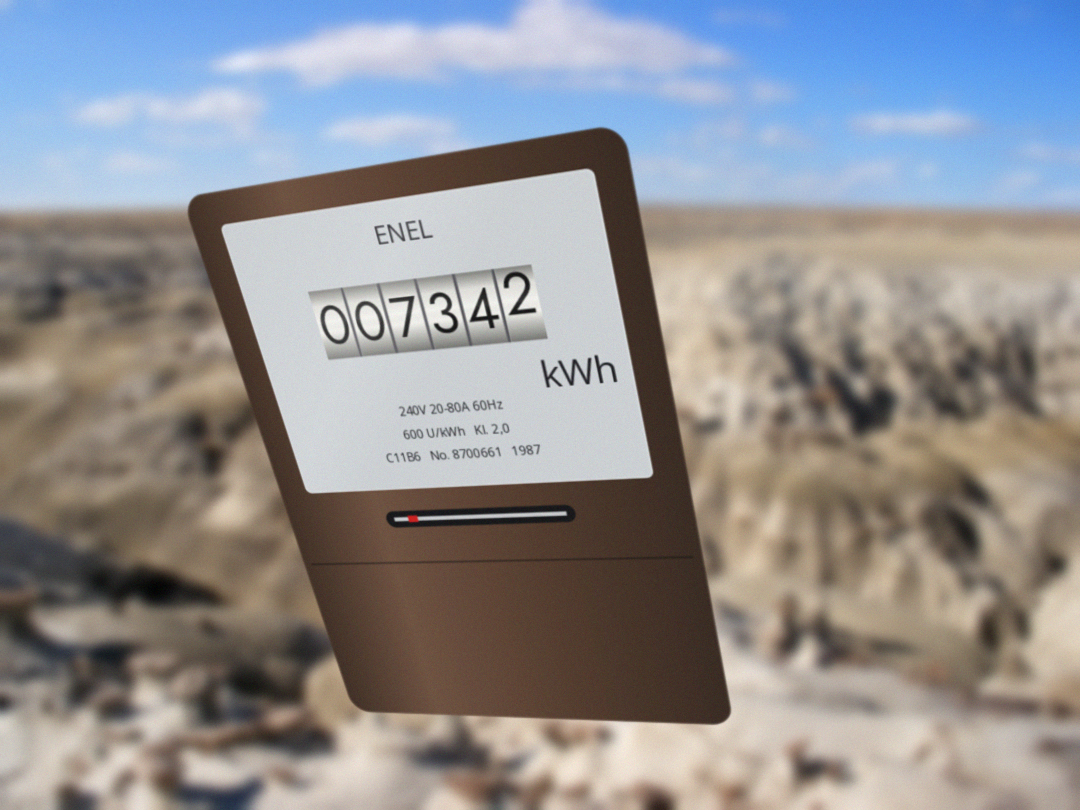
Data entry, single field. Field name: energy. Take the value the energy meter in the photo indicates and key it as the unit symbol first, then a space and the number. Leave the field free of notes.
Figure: kWh 7342
